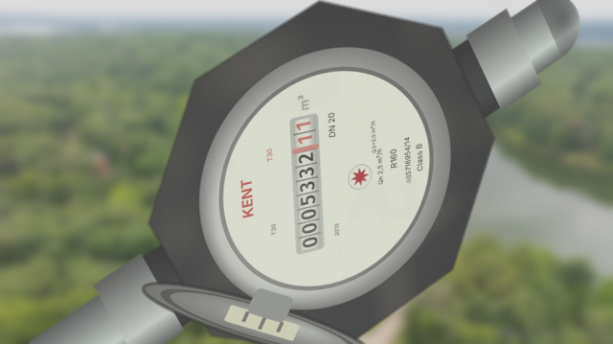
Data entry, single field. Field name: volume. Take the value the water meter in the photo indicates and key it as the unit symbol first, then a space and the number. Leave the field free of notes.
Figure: m³ 5332.11
